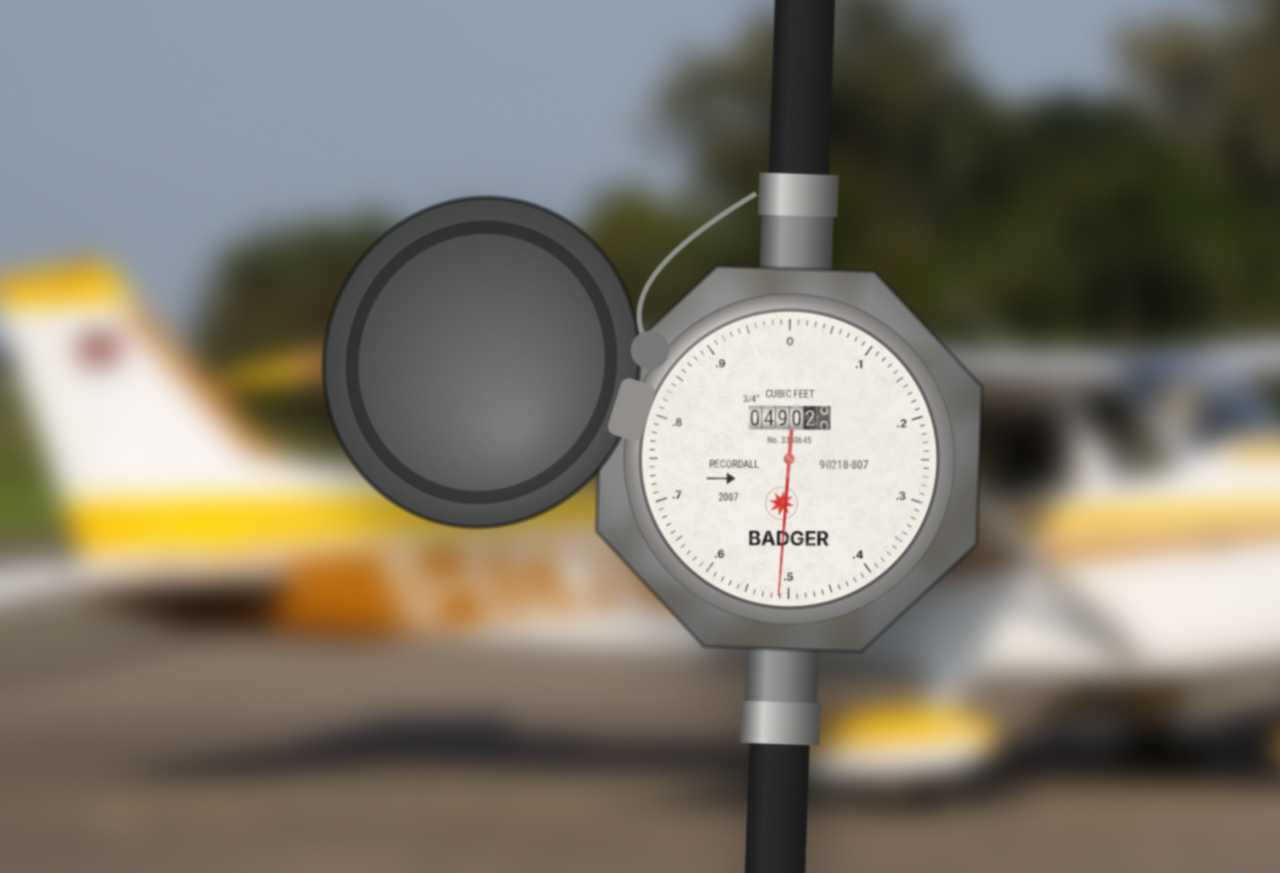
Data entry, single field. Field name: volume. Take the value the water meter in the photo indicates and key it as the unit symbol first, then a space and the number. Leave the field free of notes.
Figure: ft³ 49028.51
